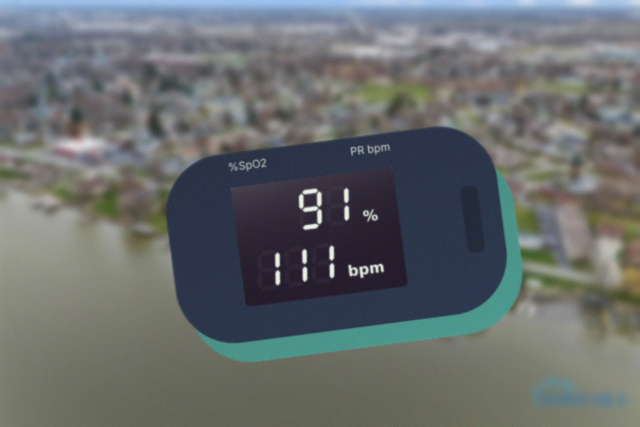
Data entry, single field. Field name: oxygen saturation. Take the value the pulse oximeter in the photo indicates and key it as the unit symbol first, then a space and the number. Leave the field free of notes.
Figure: % 91
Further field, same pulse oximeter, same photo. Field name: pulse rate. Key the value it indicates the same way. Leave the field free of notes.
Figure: bpm 111
